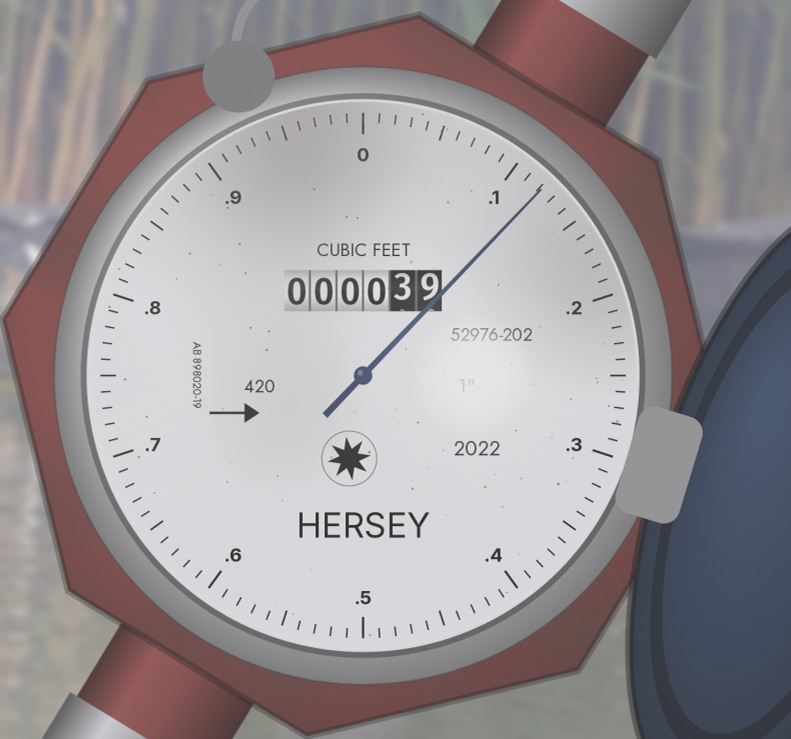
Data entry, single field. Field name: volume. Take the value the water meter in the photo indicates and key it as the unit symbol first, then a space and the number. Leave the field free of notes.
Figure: ft³ 39.12
